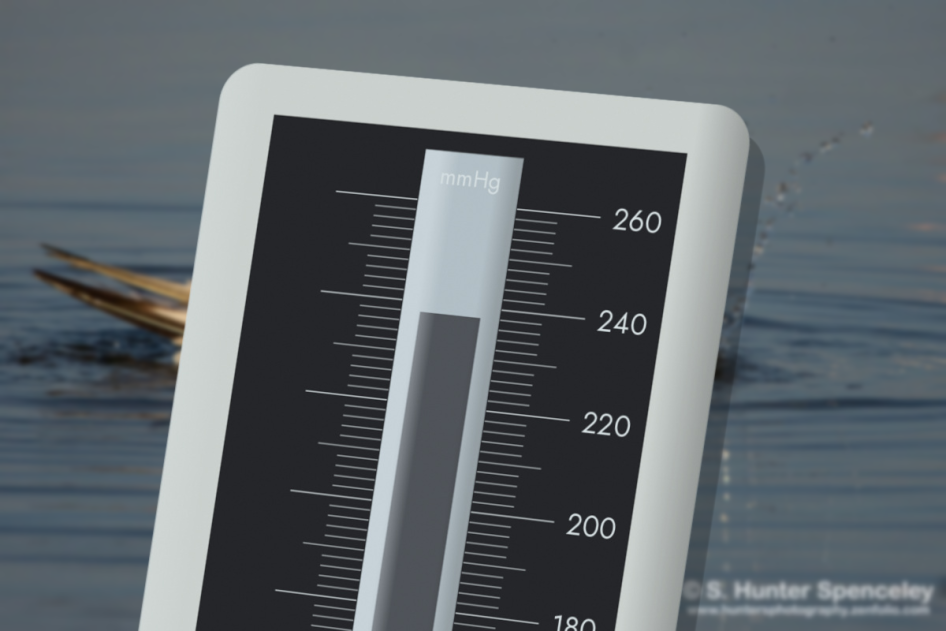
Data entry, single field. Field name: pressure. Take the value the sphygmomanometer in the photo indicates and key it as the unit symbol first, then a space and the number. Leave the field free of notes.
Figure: mmHg 238
